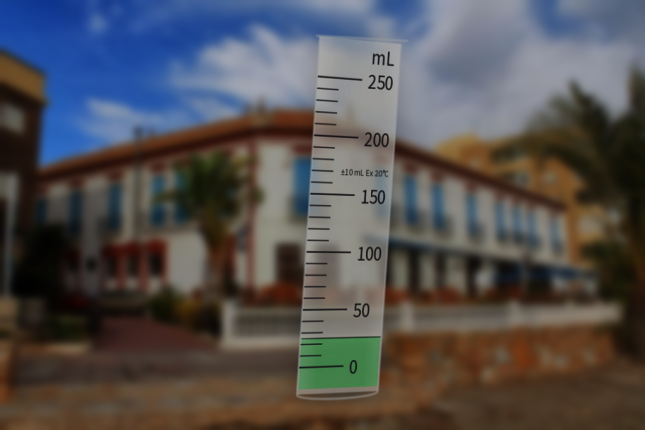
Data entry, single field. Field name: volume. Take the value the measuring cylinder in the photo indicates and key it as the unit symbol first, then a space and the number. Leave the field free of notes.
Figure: mL 25
